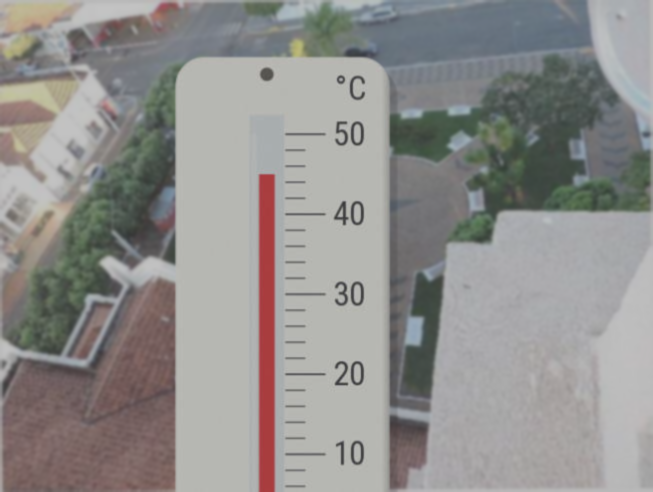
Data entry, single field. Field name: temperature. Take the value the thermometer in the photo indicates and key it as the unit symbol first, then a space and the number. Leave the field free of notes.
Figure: °C 45
